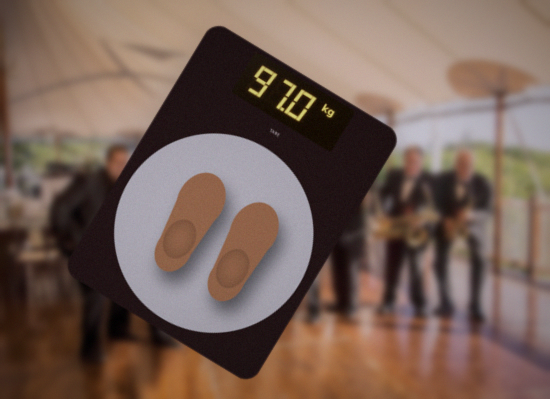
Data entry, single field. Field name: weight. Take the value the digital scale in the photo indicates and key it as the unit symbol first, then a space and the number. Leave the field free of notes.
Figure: kg 97.0
